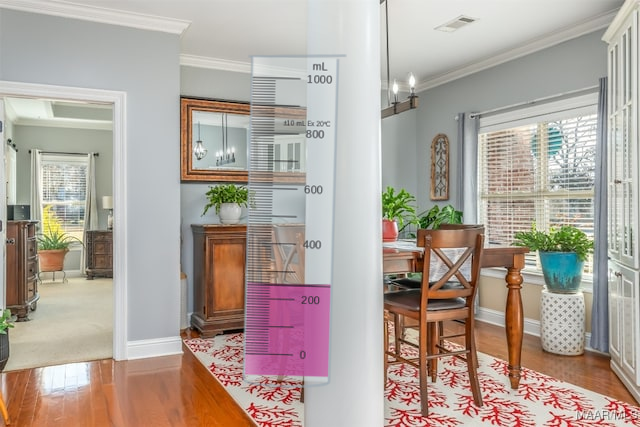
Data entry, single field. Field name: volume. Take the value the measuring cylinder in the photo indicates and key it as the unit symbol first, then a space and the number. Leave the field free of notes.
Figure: mL 250
